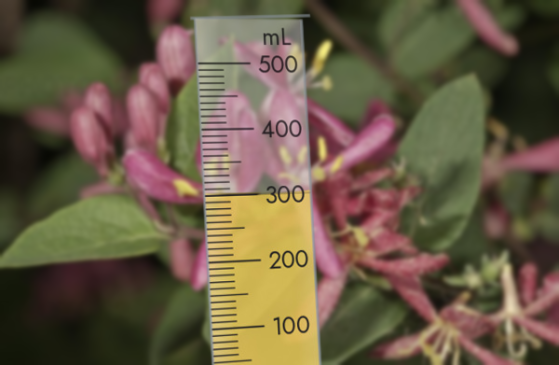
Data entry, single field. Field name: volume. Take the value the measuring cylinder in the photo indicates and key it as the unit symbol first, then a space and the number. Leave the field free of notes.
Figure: mL 300
